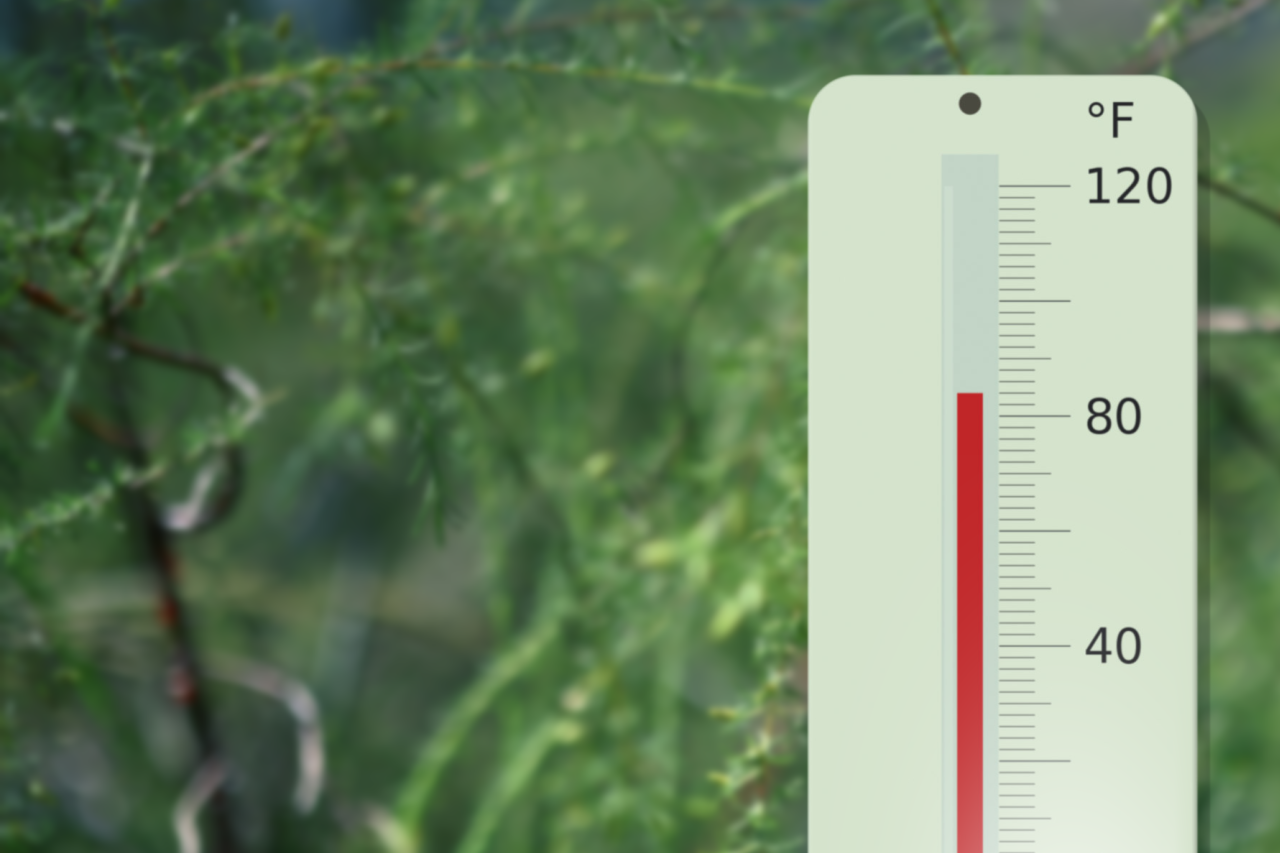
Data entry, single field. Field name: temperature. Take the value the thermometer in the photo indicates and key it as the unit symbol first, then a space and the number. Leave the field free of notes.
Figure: °F 84
